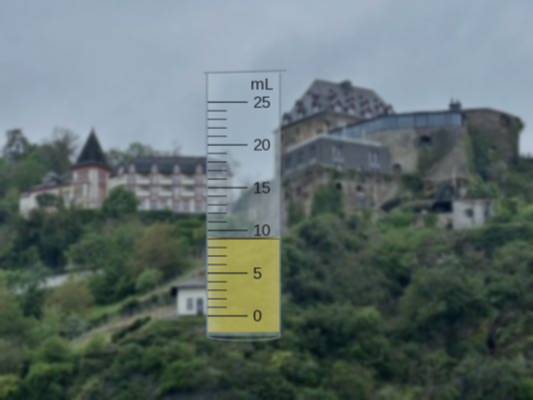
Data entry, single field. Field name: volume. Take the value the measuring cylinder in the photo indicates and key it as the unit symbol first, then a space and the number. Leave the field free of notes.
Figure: mL 9
